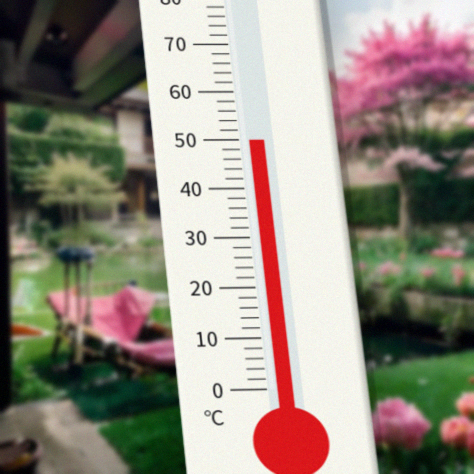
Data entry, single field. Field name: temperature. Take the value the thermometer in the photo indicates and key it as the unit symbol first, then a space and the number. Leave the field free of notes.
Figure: °C 50
